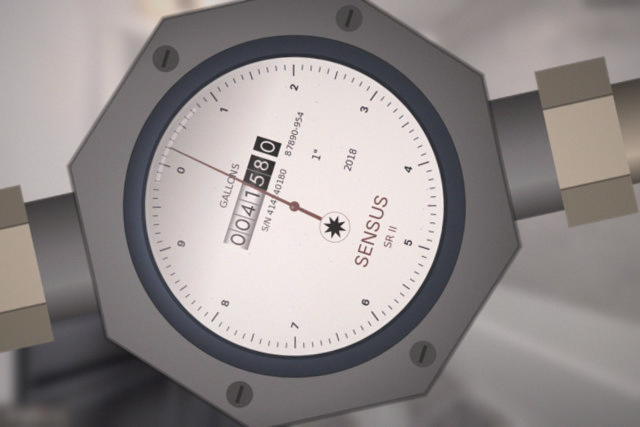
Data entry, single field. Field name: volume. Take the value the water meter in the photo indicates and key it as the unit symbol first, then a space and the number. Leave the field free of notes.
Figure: gal 41580.2
